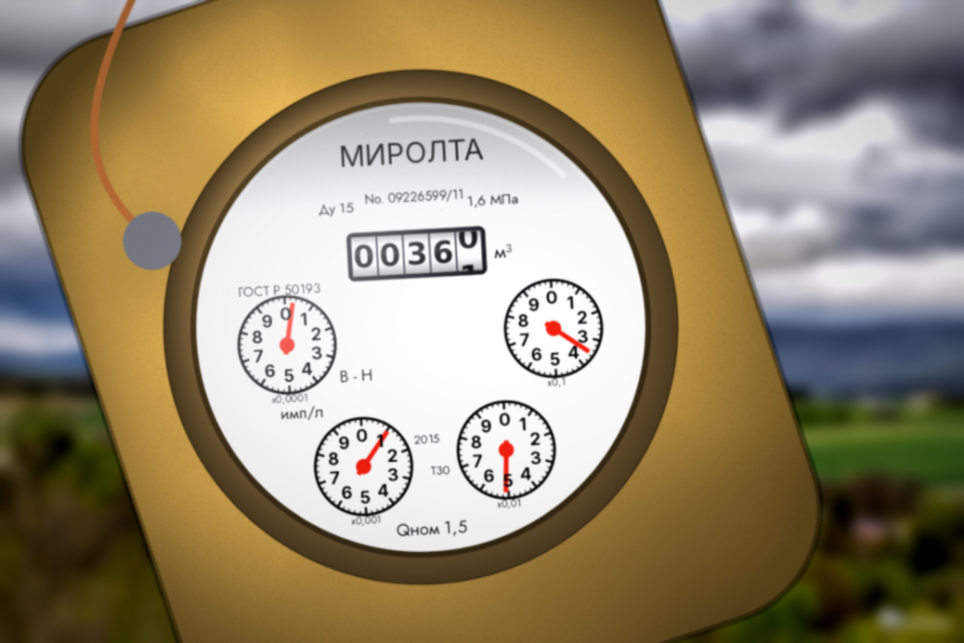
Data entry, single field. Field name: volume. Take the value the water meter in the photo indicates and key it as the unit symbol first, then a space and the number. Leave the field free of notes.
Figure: m³ 360.3510
